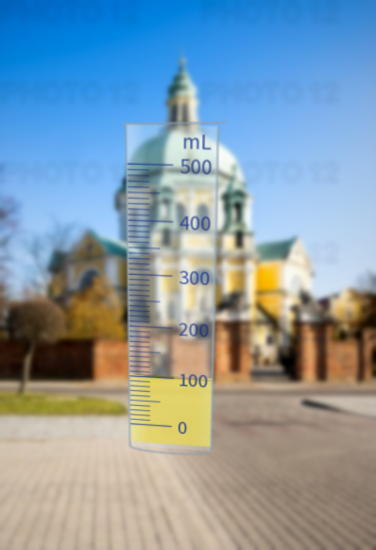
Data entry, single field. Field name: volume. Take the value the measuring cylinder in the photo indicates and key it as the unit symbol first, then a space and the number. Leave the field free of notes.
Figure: mL 100
